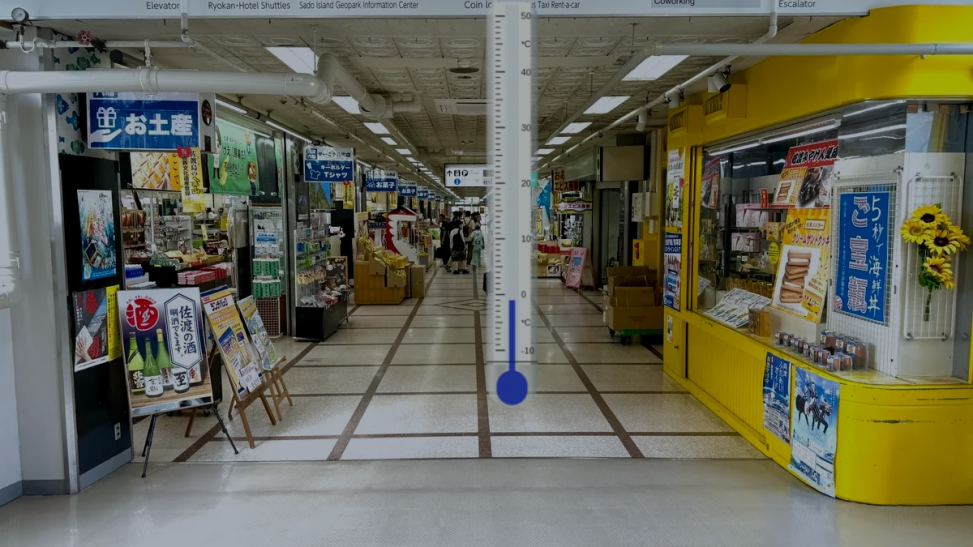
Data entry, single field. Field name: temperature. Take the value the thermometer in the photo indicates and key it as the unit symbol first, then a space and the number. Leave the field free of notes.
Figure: °C -1
